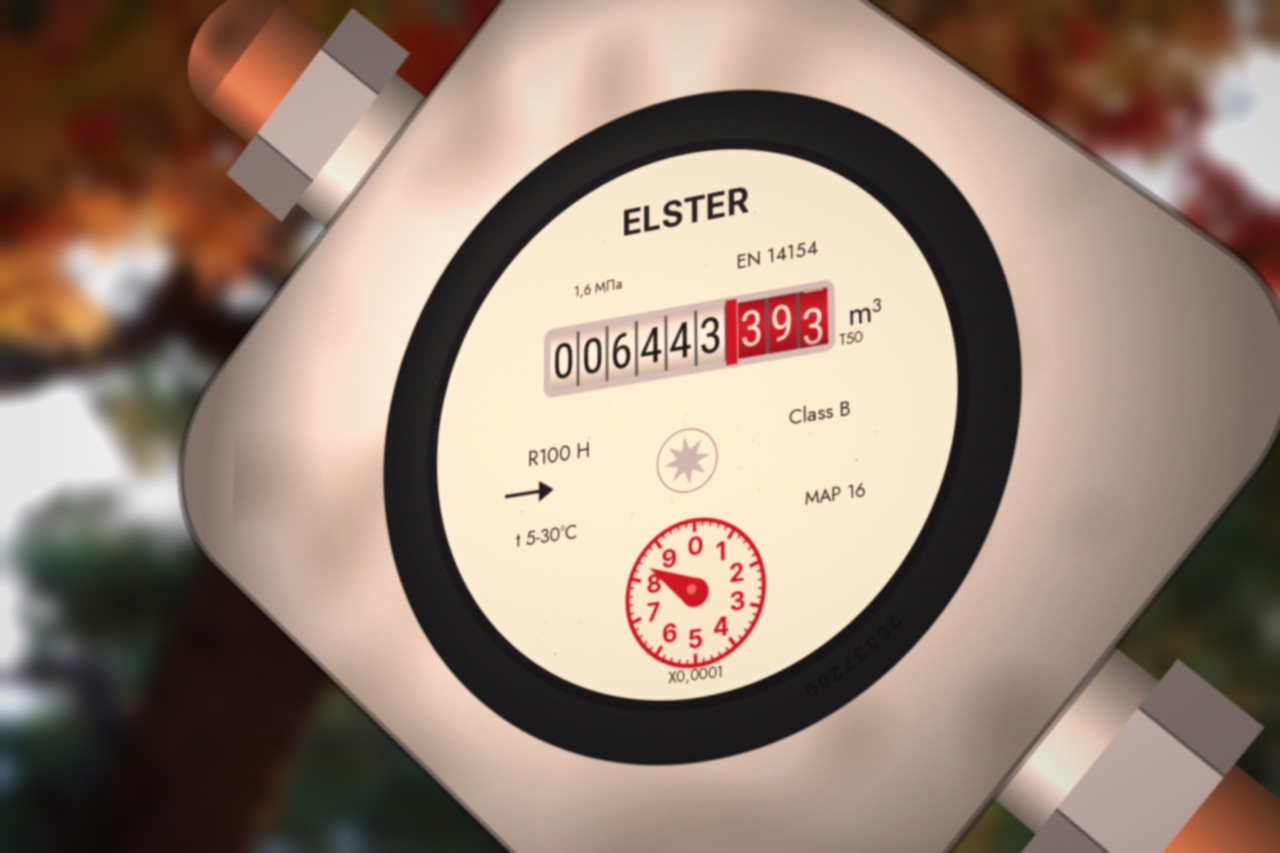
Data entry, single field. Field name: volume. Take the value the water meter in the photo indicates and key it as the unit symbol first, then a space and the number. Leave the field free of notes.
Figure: m³ 6443.3928
